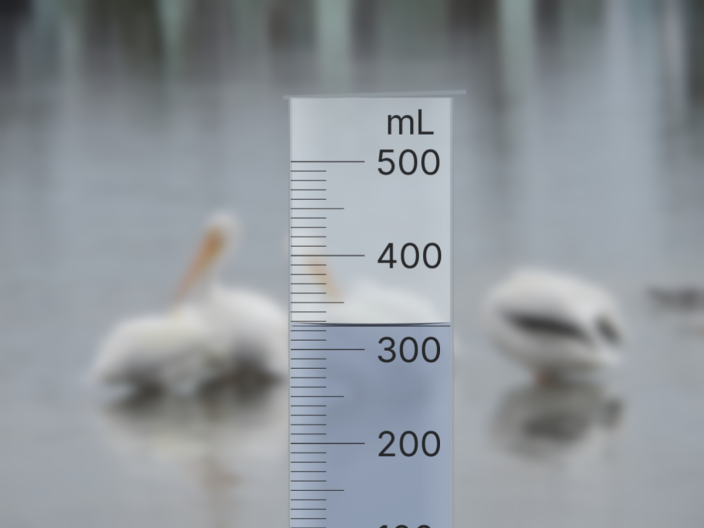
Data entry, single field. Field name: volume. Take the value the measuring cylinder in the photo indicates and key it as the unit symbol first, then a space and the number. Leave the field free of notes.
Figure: mL 325
